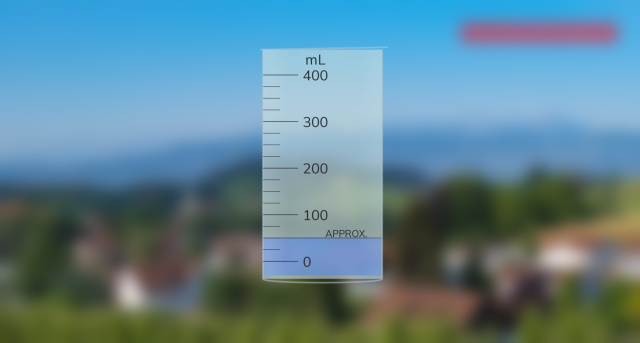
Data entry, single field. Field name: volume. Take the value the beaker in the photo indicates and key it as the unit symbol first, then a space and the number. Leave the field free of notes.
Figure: mL 50
